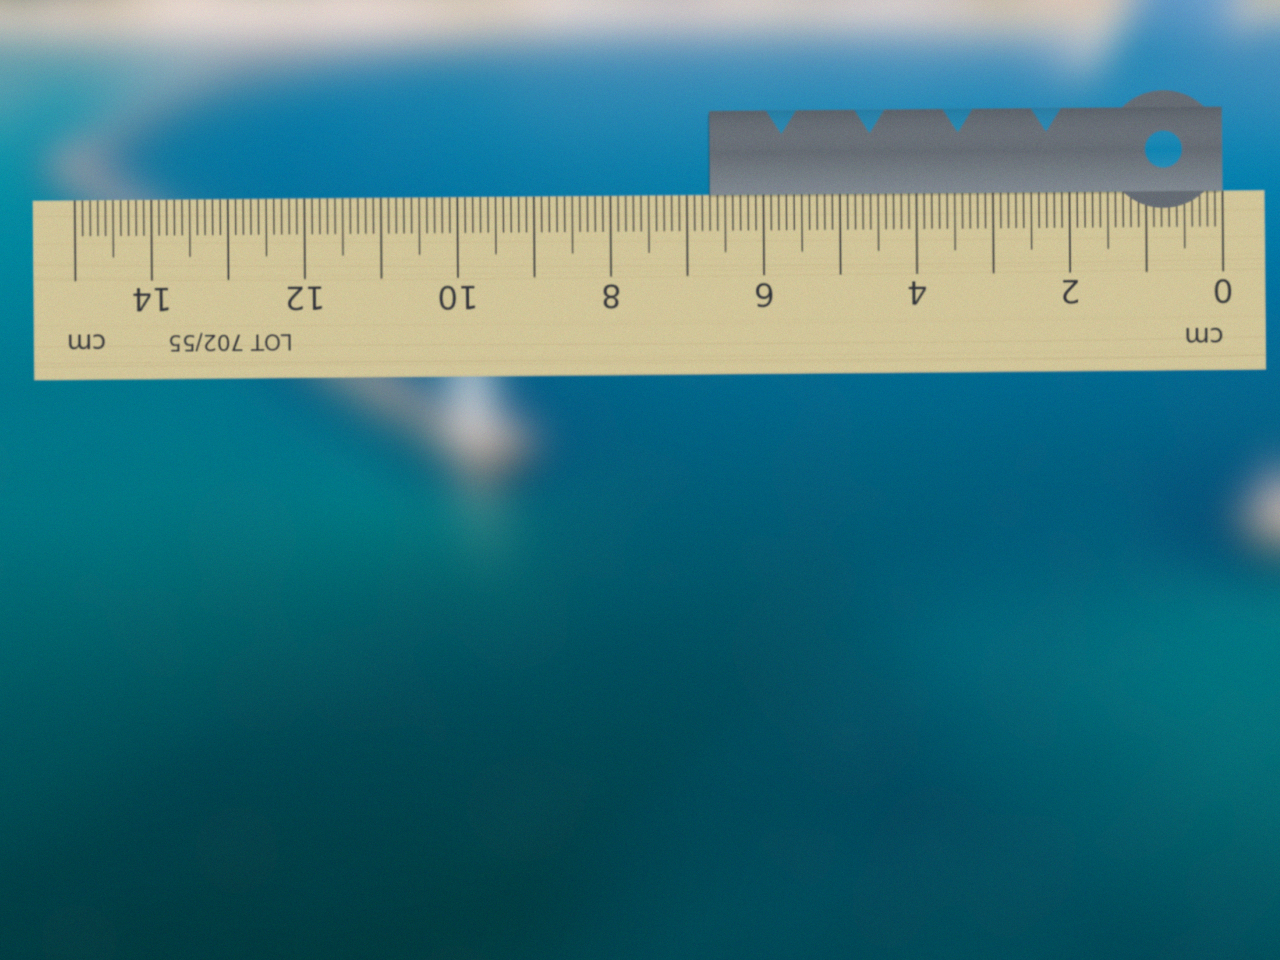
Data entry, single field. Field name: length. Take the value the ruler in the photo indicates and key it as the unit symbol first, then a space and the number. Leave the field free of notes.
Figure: cm 6.7
